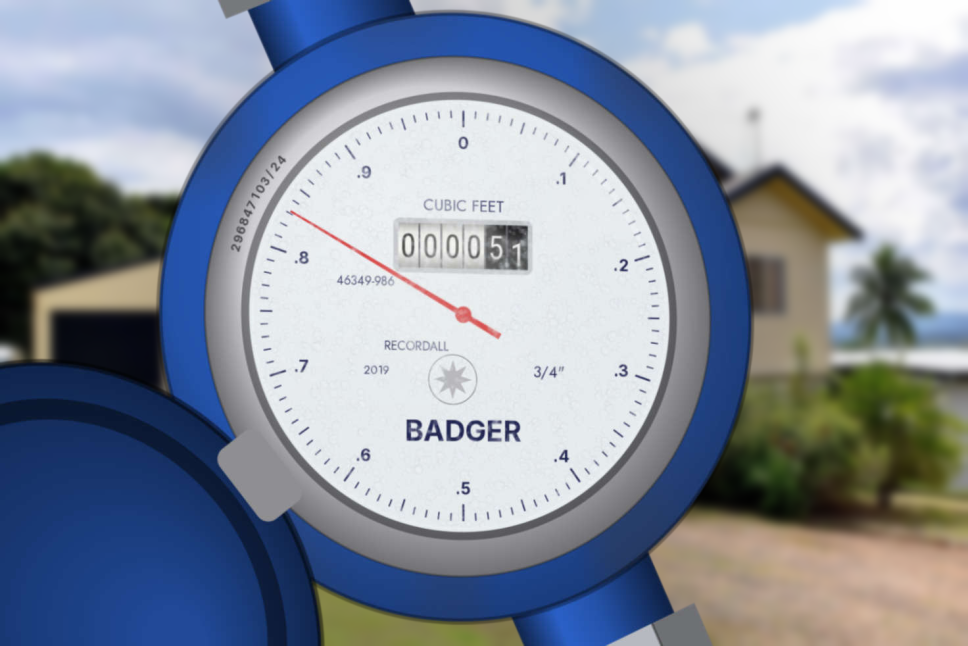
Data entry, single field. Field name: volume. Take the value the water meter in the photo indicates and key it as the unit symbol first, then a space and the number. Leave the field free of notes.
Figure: ft³ 50.83
